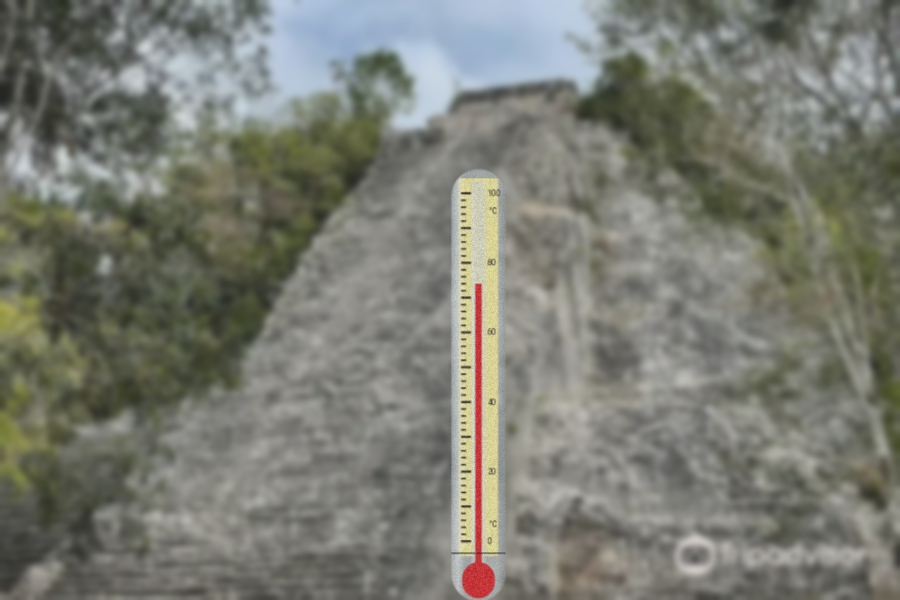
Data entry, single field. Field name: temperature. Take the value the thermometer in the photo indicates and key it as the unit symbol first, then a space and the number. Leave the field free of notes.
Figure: °C 74
